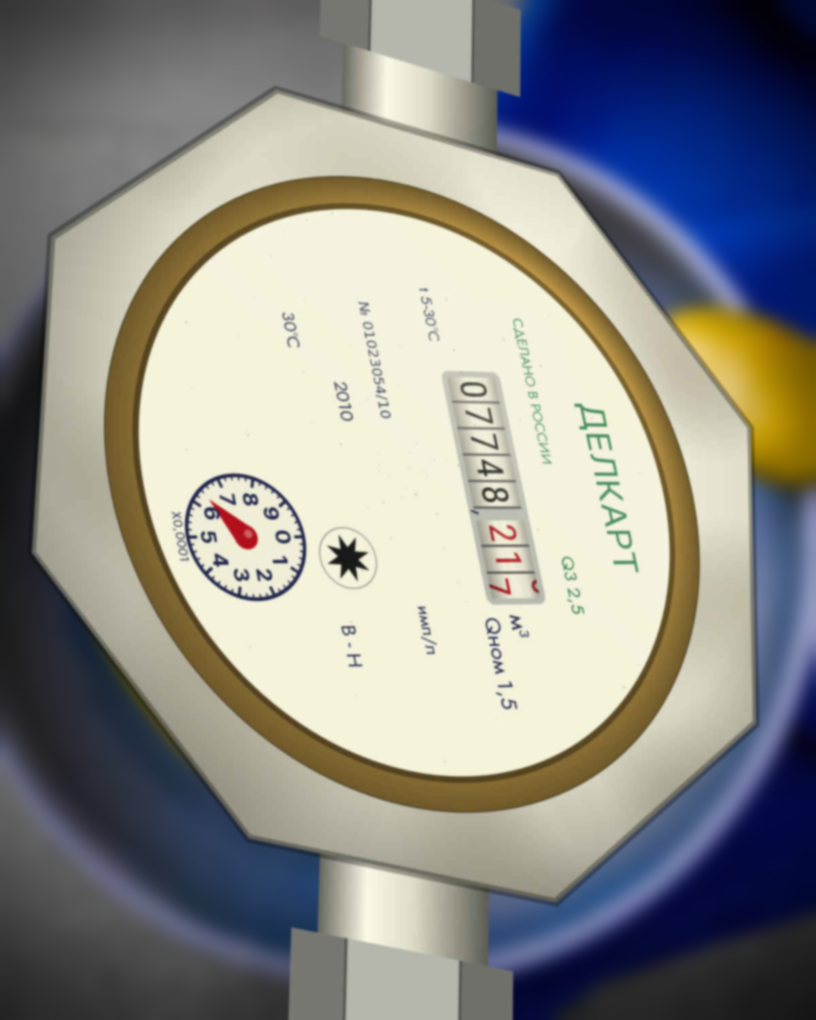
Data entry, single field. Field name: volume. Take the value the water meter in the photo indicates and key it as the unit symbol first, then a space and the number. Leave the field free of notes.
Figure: m³ 7748.2166
